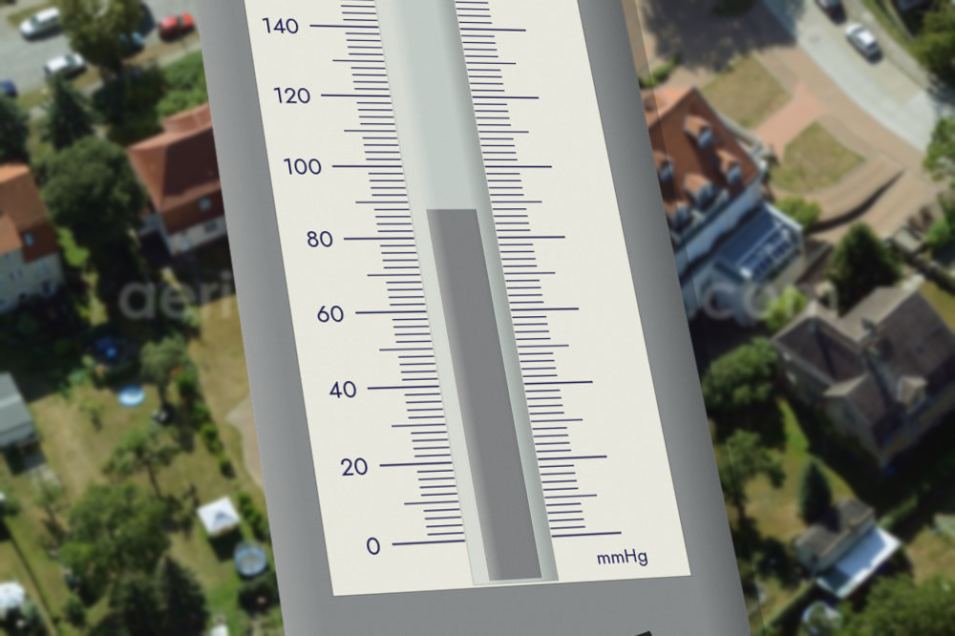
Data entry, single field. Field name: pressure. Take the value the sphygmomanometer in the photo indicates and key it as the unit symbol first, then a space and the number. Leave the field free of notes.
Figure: mmHg 88
